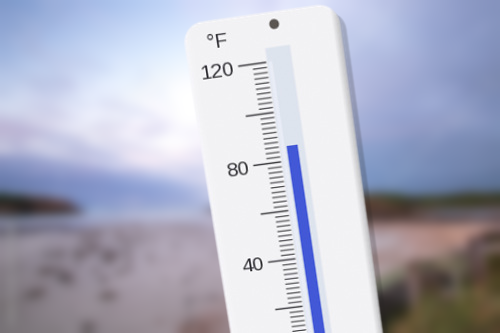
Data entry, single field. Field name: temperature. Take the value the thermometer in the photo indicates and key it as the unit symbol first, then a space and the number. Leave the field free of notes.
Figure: °F 86
